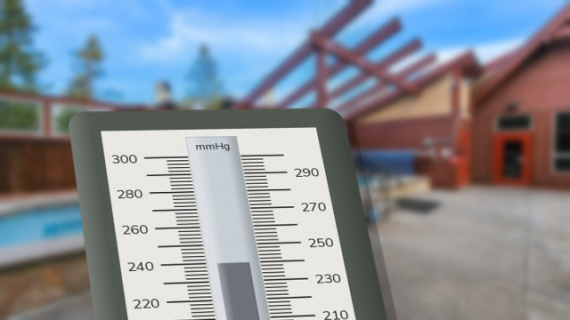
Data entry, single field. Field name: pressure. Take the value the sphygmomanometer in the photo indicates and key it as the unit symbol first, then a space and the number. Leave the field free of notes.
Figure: mmHg 240
